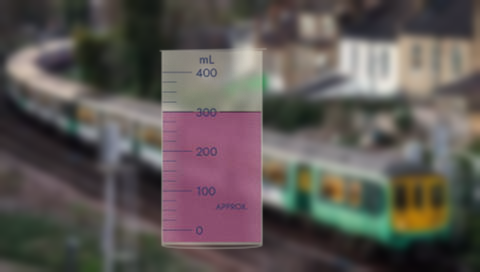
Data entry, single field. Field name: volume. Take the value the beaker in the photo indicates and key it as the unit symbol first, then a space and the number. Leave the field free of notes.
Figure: mL 300
